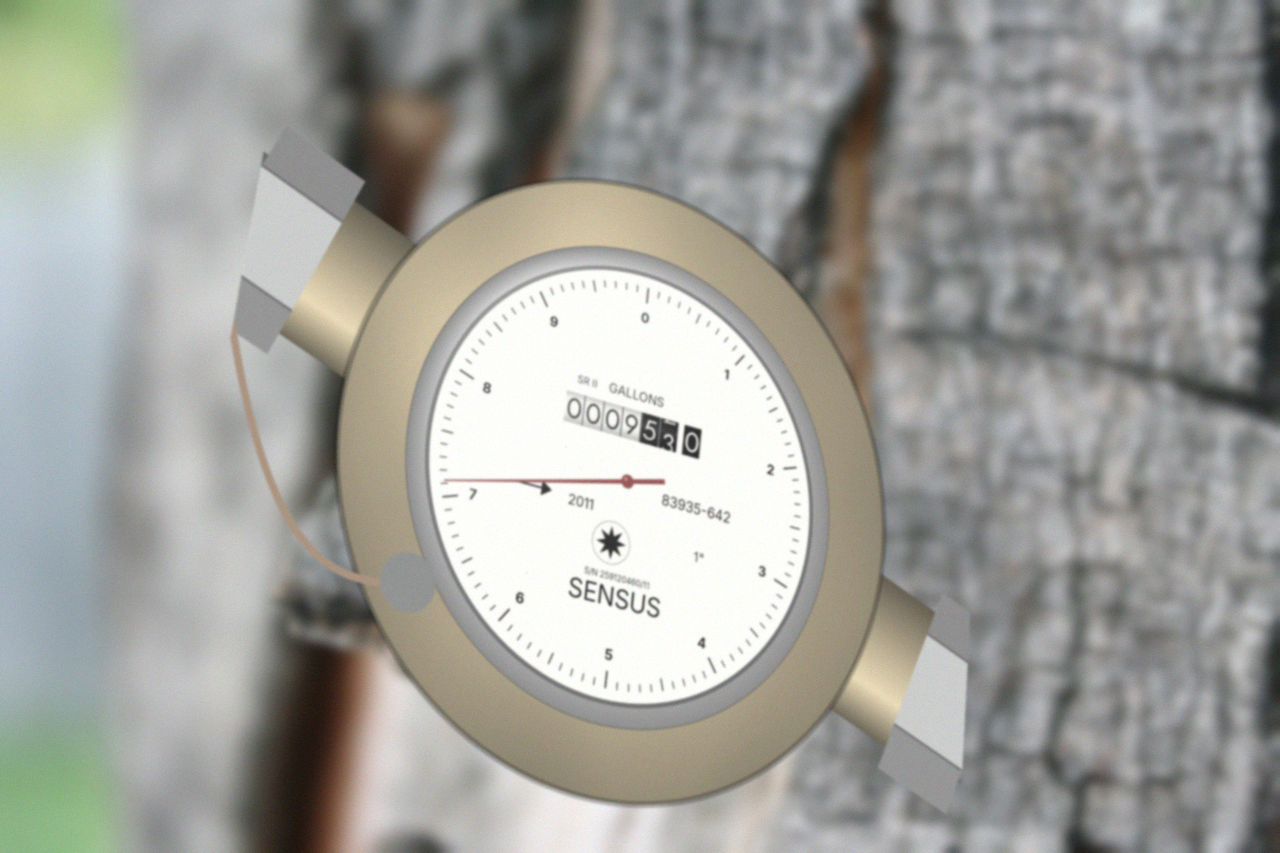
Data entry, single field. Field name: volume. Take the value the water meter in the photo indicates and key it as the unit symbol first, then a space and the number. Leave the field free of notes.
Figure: gal 9527.1
